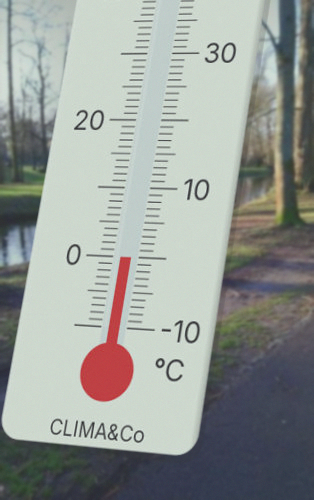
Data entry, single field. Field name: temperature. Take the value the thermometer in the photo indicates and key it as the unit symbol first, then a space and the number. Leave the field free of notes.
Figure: °C 0
